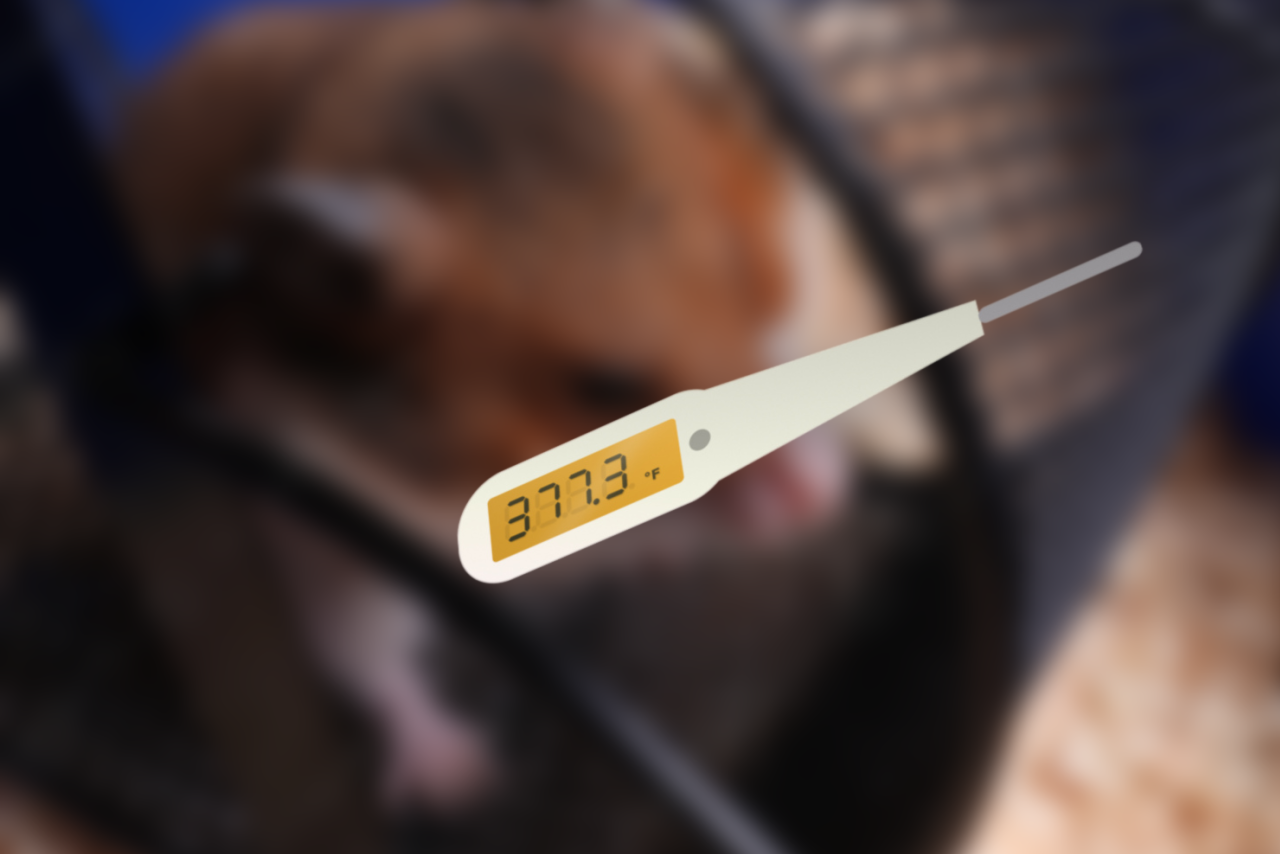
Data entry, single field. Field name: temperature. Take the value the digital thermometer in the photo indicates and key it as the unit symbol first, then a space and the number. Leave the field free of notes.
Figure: °F 377.3
